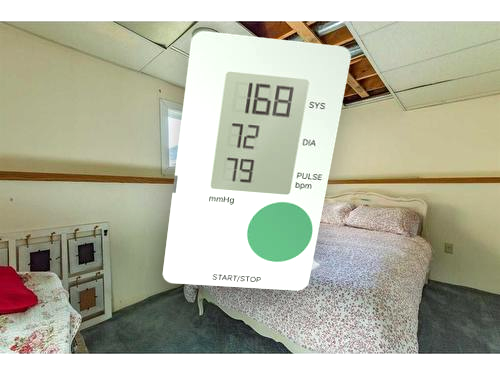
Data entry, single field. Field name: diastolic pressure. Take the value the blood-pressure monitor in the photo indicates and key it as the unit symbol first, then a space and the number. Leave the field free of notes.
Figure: mmHg 72
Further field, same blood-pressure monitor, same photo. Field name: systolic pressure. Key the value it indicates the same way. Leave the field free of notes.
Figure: mmHg 168
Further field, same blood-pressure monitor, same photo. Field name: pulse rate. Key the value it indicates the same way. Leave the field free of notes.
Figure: bpm 79
